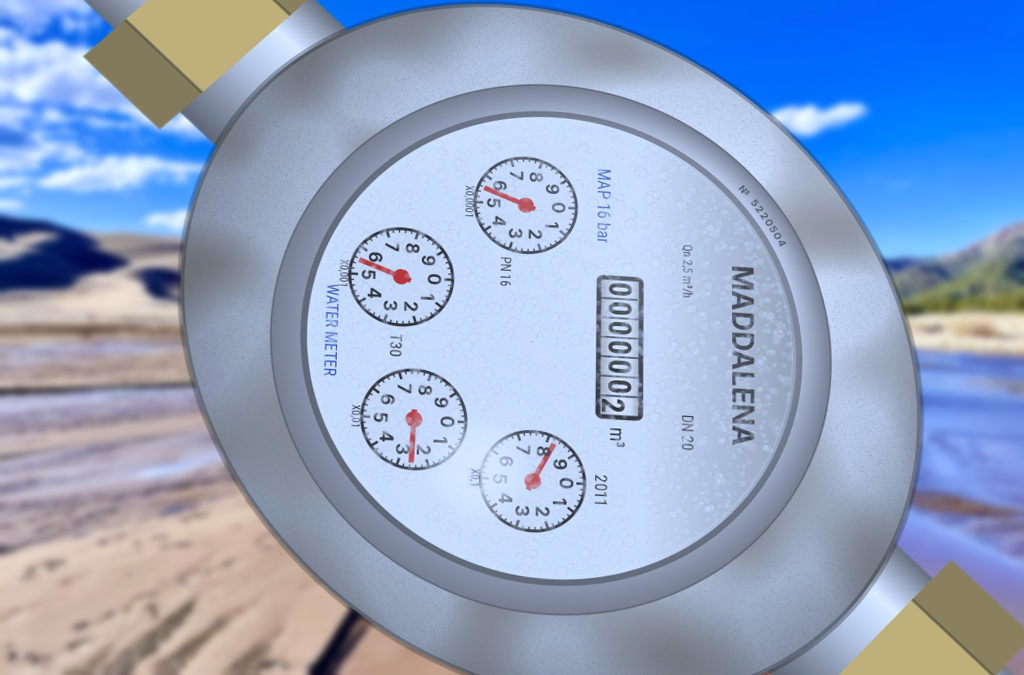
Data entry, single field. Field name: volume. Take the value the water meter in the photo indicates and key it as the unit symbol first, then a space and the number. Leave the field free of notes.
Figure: m³ 1.8255
